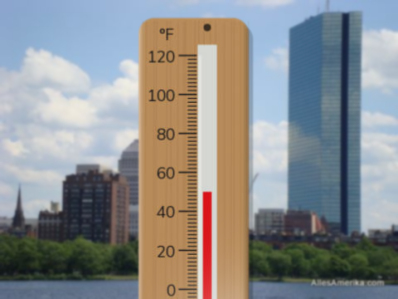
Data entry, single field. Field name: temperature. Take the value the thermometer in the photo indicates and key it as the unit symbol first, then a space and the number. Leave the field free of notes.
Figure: °F 50
